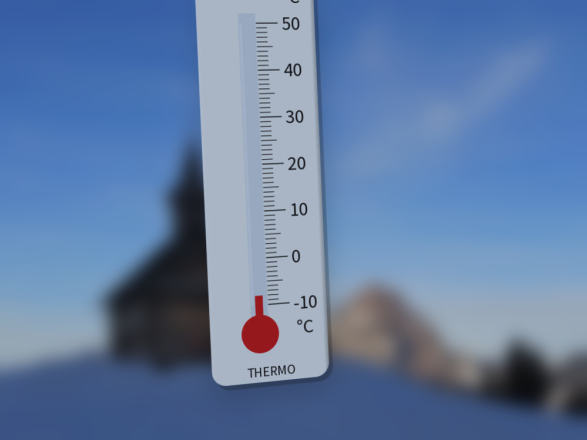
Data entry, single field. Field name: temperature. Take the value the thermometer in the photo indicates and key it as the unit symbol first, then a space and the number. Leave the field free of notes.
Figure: °C -8
